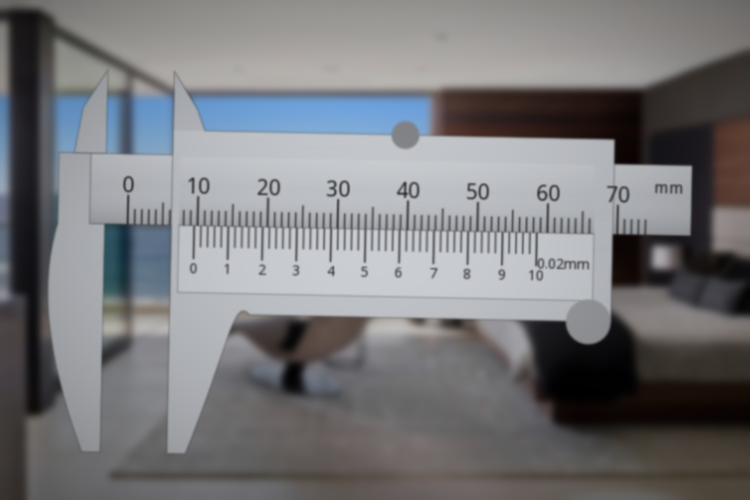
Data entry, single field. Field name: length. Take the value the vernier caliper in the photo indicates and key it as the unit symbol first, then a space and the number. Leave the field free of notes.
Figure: mm 9.5
